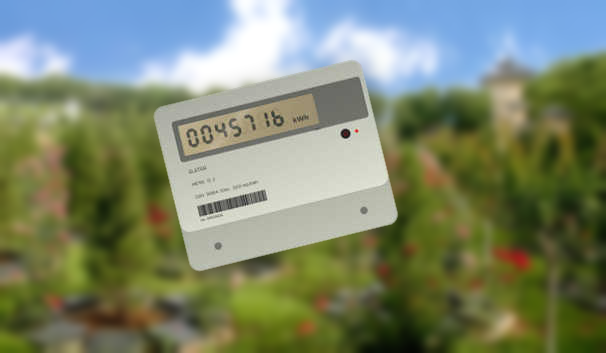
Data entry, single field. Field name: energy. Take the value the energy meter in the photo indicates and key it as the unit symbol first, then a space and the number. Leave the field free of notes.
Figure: kWh 45716
